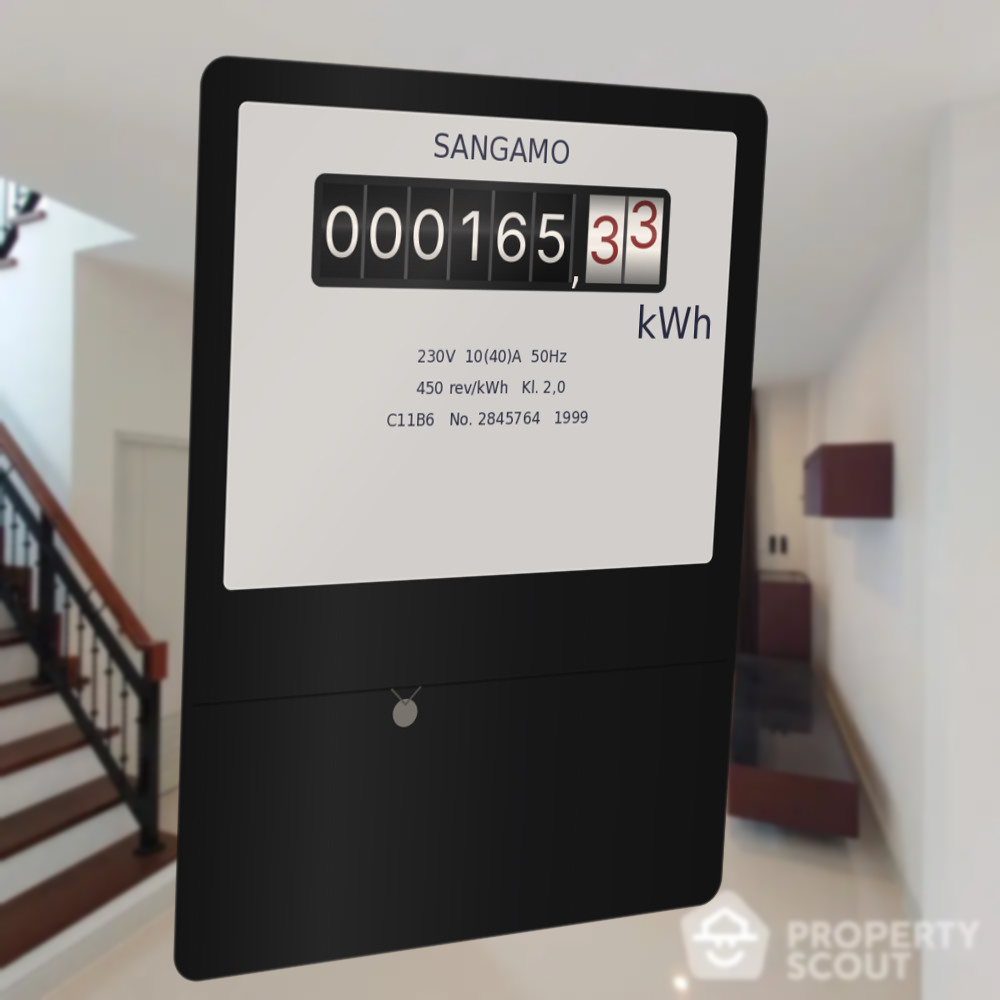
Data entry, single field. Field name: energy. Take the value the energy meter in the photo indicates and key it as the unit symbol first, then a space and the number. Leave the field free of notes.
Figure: kWh 165.33
